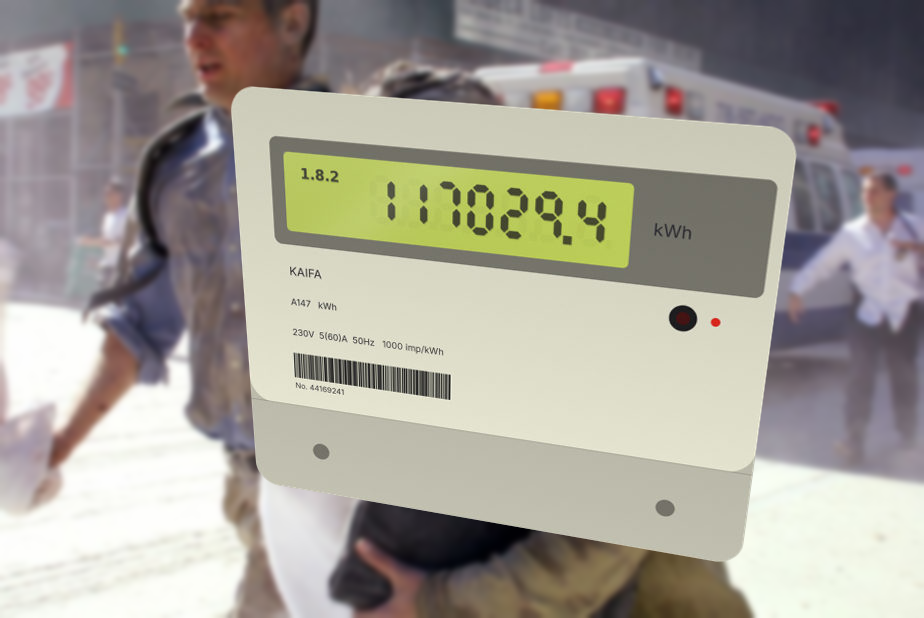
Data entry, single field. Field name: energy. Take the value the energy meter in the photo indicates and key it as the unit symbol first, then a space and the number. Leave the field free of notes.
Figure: kWh 117029.4
